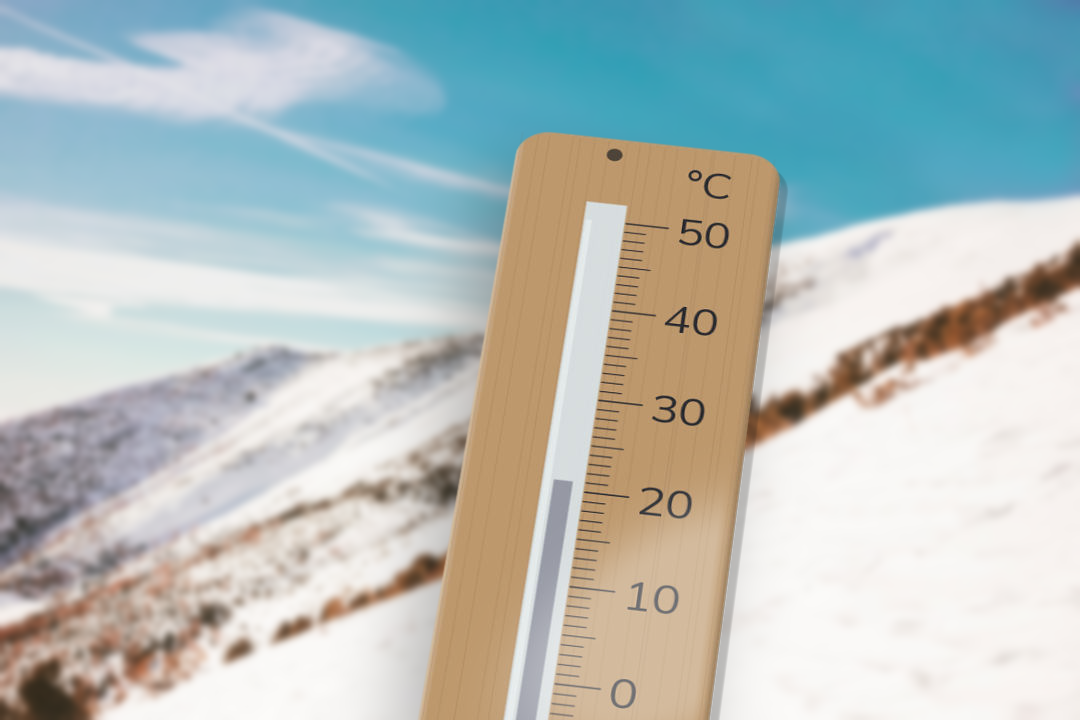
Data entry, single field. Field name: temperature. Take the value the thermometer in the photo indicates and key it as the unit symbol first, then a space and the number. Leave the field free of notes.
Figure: °C 21
